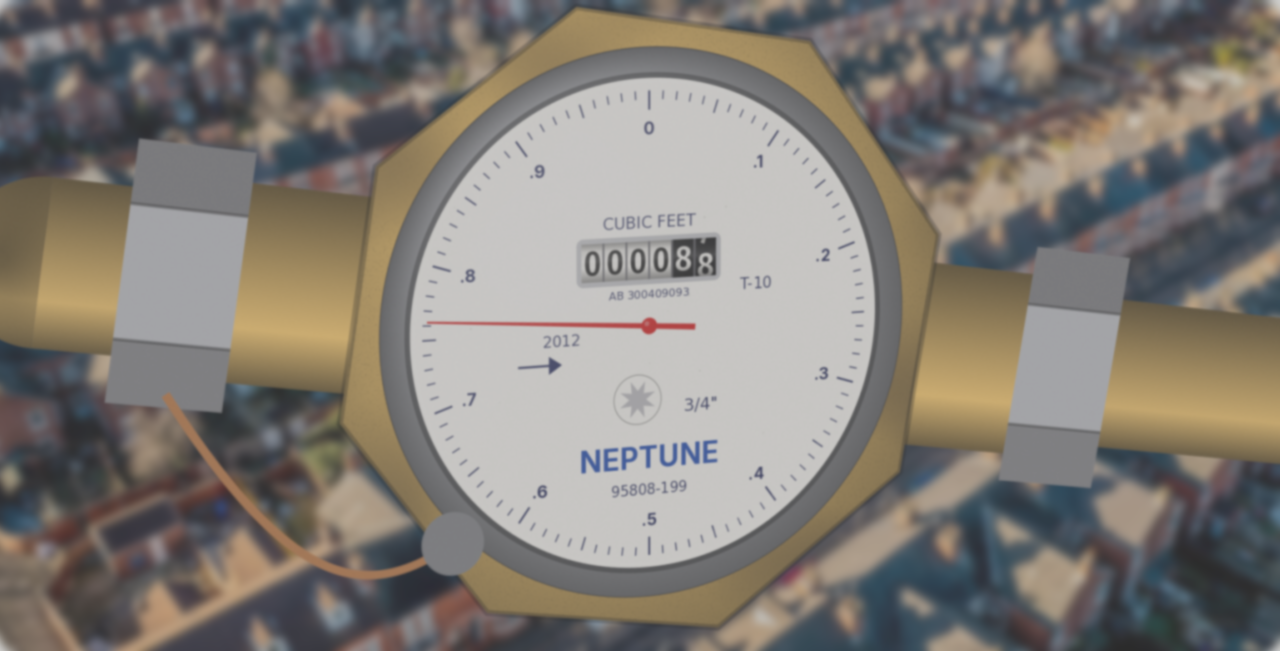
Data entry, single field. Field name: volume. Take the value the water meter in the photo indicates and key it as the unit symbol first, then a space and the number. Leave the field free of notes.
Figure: ft³ 87.76
